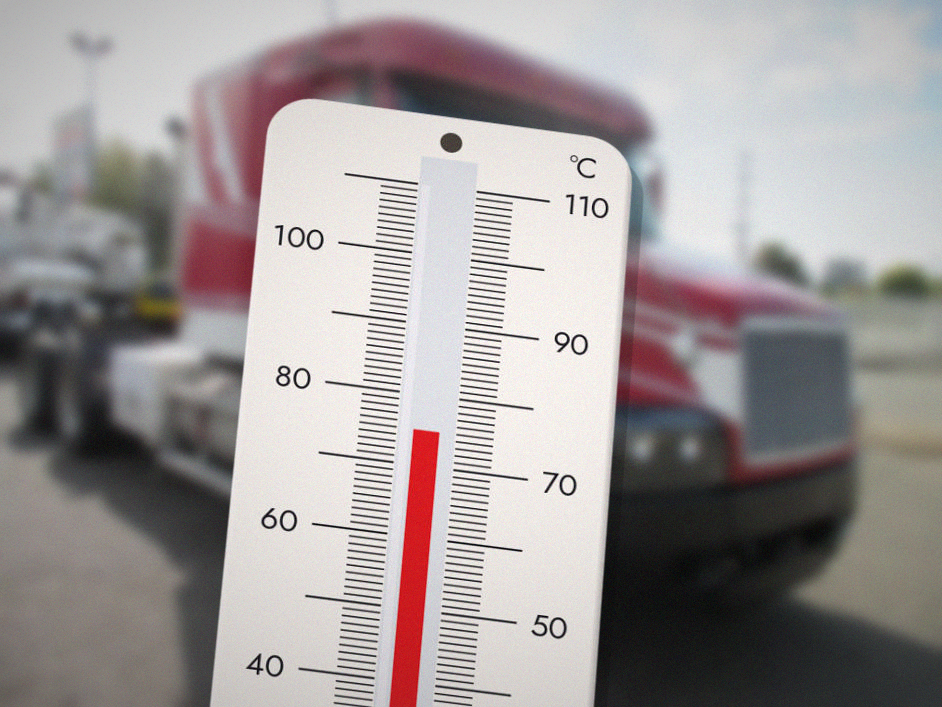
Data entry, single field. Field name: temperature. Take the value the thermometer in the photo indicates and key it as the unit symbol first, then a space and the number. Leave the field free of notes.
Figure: °C 75
